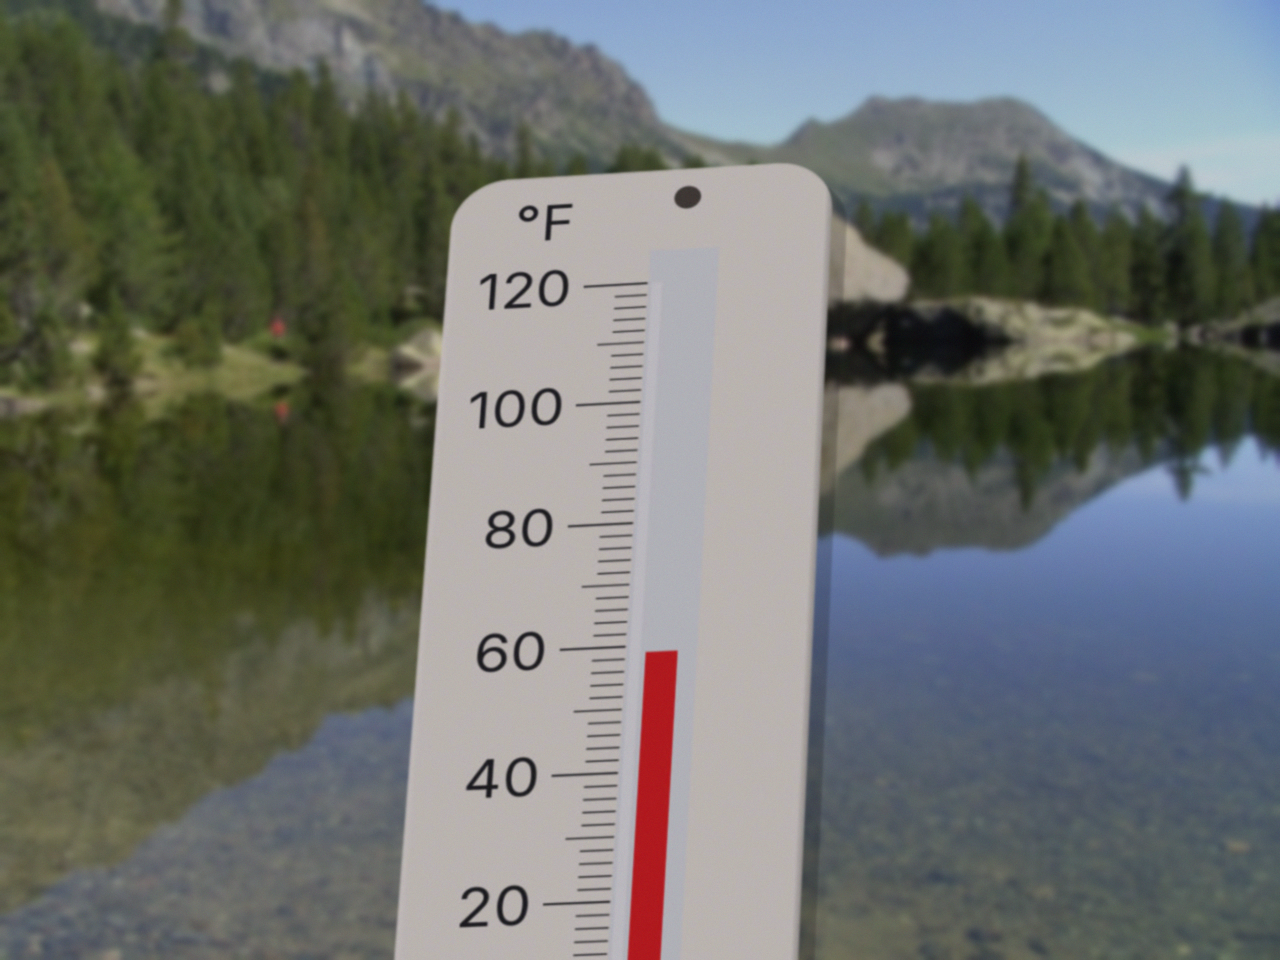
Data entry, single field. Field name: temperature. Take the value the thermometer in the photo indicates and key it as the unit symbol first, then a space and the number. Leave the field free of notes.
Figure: °F 59
